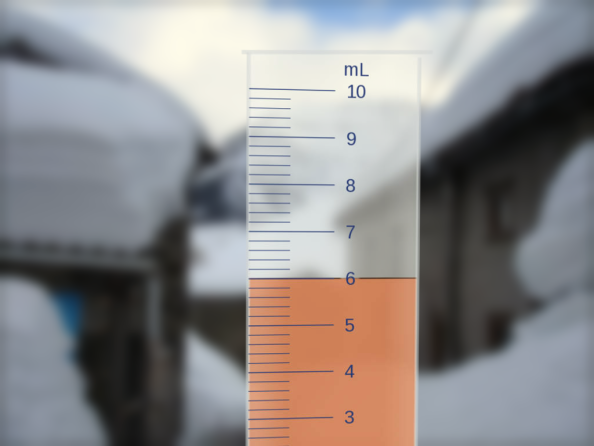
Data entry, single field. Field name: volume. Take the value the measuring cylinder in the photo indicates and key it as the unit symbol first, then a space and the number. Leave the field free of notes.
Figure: mL 6
